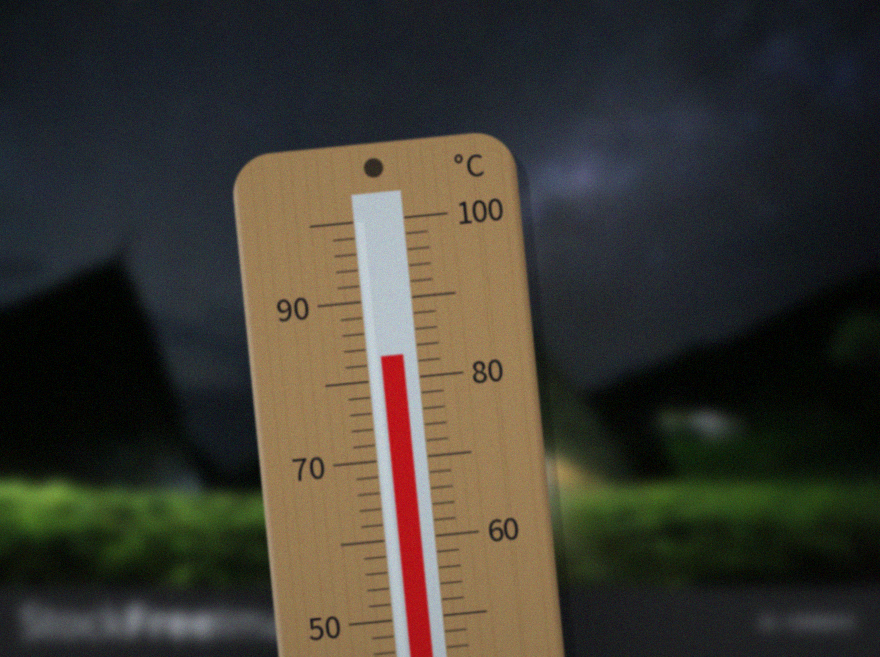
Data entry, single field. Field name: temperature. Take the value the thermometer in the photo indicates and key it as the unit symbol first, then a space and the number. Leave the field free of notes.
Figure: °C 83
